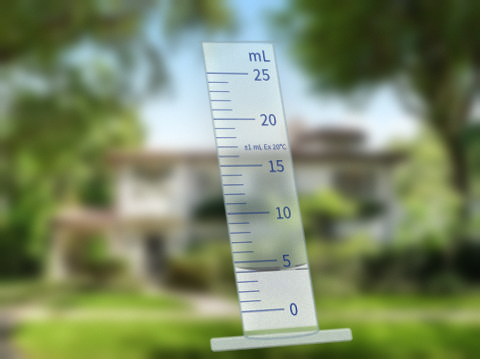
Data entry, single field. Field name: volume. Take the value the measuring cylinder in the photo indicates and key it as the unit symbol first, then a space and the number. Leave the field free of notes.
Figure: mL 4
